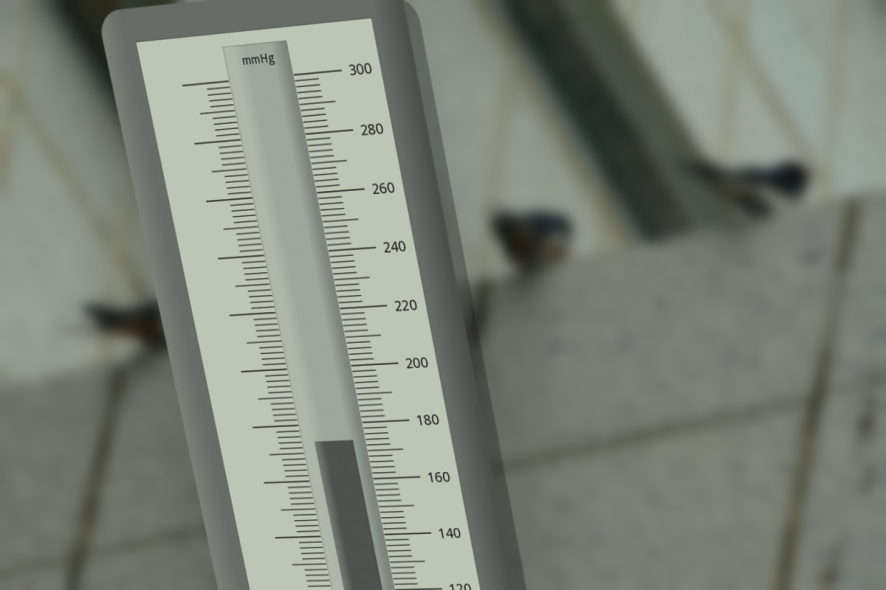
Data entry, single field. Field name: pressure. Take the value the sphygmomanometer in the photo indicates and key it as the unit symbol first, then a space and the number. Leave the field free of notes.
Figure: mmHg 174
